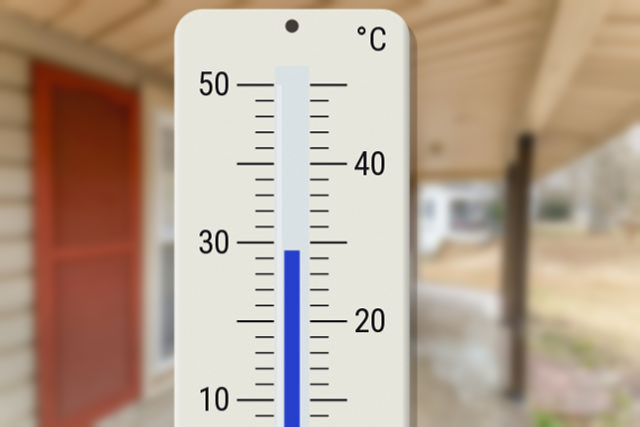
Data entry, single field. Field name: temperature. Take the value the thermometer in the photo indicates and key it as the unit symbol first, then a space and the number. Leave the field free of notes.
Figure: °C 29
